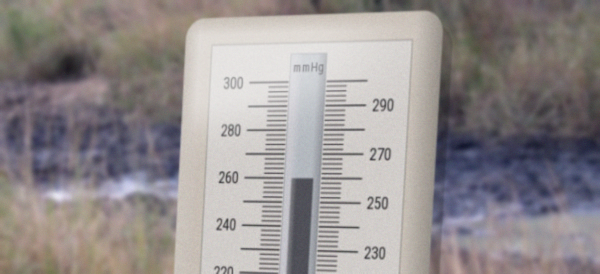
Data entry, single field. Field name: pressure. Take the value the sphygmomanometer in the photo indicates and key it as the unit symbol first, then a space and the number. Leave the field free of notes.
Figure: mmHg 260
